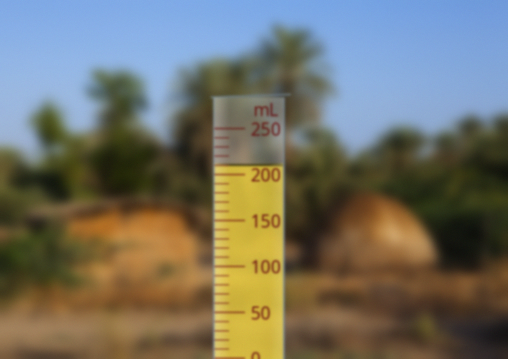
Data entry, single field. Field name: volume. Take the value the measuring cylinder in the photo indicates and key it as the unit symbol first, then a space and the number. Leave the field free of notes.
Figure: mL 210
